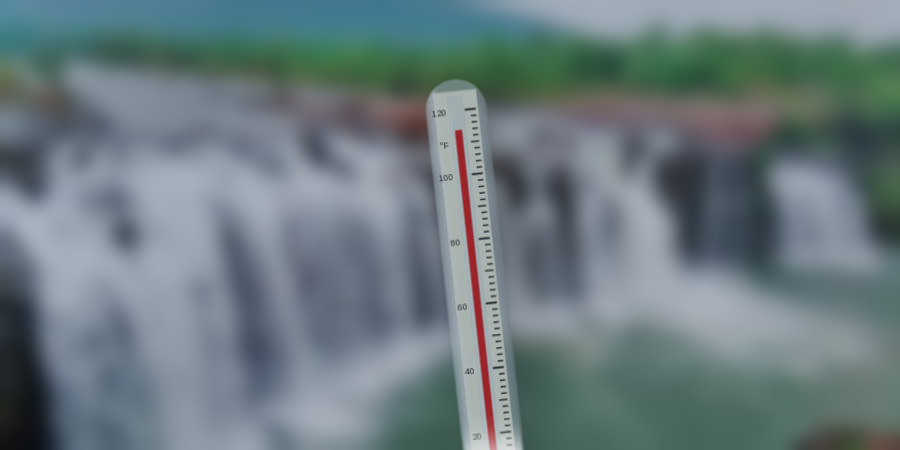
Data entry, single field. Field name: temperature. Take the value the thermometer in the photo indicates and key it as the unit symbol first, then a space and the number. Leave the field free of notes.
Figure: °F 114
